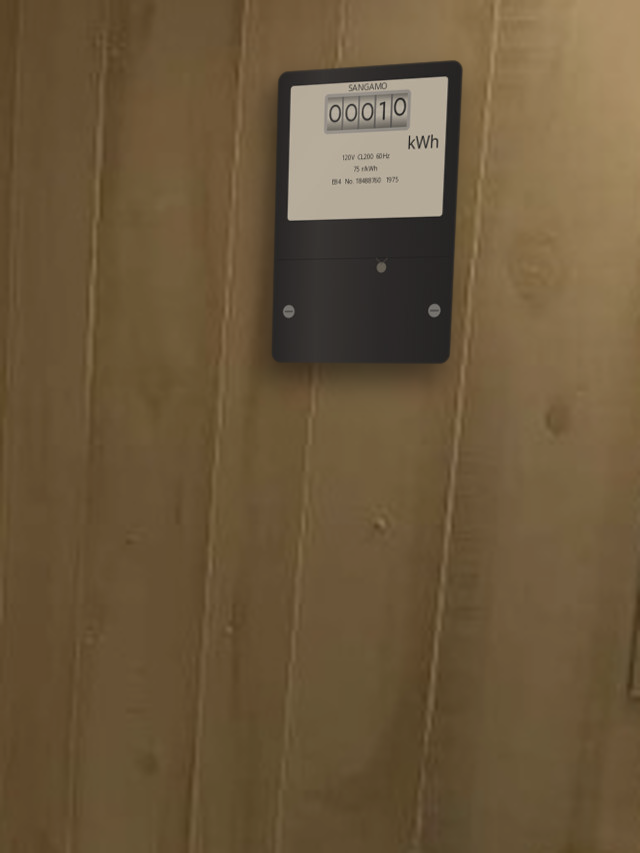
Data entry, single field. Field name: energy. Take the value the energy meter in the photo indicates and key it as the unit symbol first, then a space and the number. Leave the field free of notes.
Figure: kWh 10
